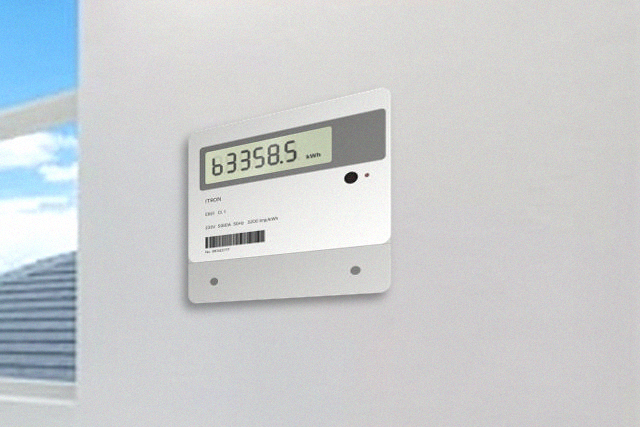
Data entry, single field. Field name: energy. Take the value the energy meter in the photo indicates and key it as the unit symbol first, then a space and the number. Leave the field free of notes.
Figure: kWh 63358.5
